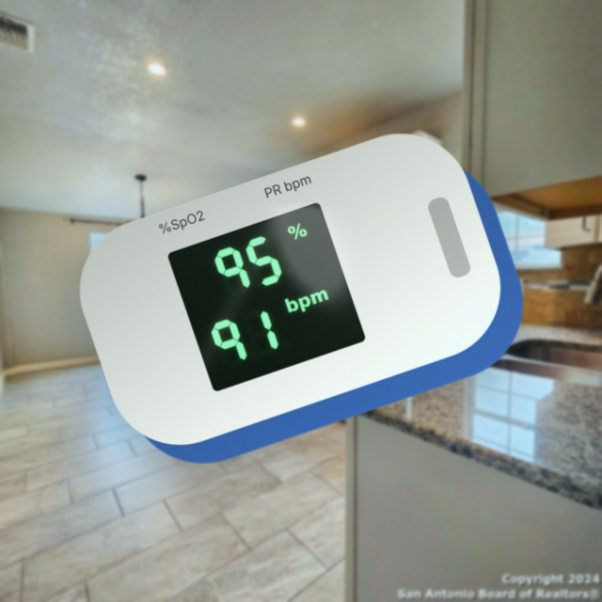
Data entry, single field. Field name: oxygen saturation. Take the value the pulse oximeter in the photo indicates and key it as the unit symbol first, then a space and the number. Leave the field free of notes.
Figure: % 95
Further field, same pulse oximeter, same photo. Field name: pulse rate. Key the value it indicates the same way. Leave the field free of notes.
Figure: bpm 91
